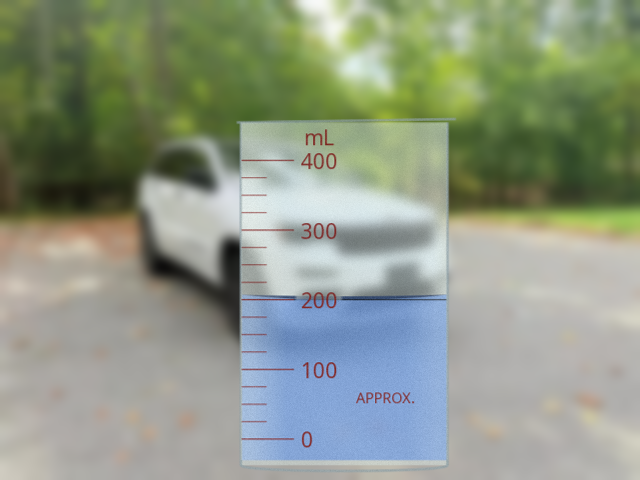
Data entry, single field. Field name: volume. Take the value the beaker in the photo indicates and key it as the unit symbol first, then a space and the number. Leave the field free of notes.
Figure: mL 200
